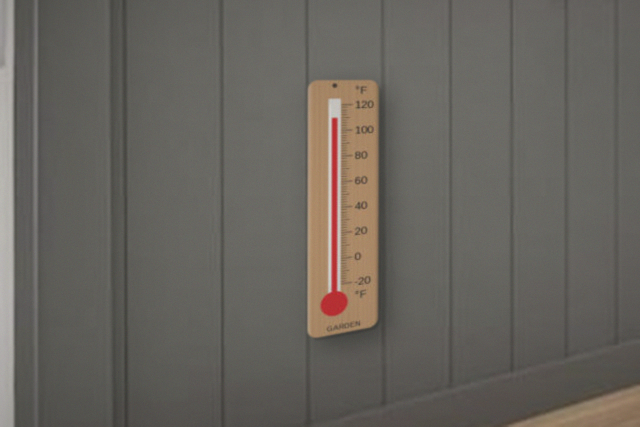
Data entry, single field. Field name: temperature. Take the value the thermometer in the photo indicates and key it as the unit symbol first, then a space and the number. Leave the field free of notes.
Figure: °F 110
